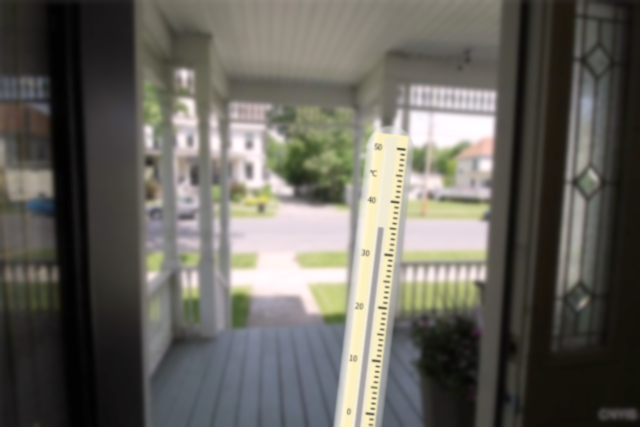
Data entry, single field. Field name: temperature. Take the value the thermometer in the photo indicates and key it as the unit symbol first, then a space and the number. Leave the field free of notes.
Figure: °C 35
